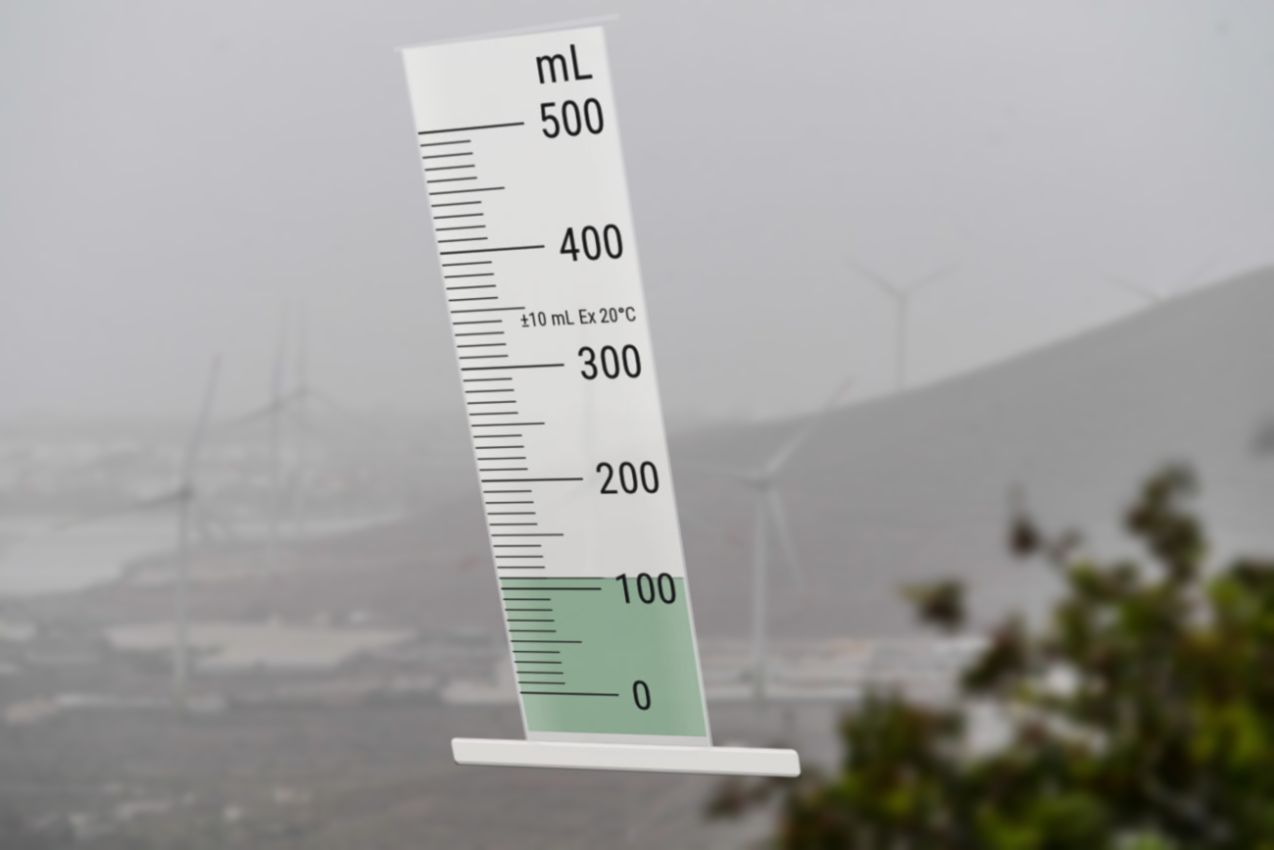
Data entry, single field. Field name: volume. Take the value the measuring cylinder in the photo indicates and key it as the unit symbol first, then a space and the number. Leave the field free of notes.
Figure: mL 110
